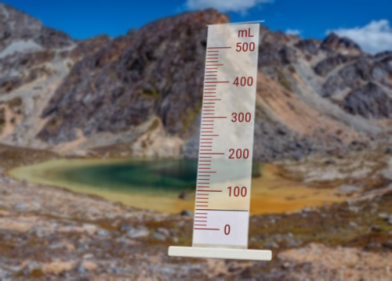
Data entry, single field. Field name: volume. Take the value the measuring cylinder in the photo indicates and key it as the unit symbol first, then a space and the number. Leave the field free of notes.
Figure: mL 50
